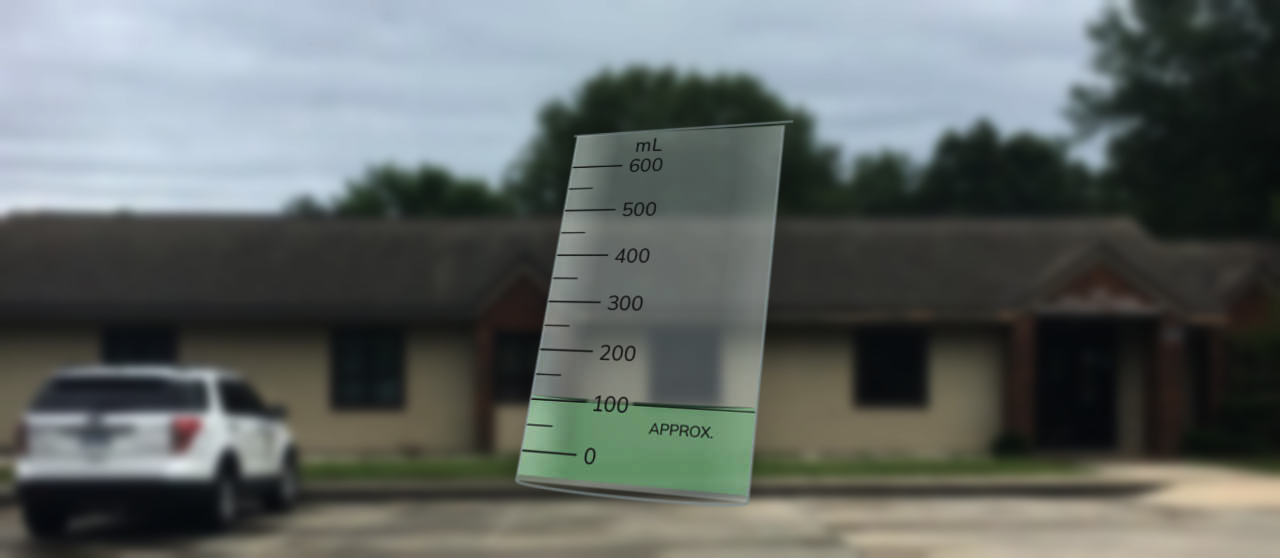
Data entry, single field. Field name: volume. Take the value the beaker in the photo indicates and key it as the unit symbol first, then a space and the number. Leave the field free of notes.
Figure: mL 100
